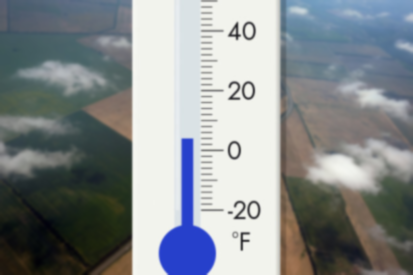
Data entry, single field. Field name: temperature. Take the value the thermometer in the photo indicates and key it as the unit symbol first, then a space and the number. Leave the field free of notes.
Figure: °F 4
